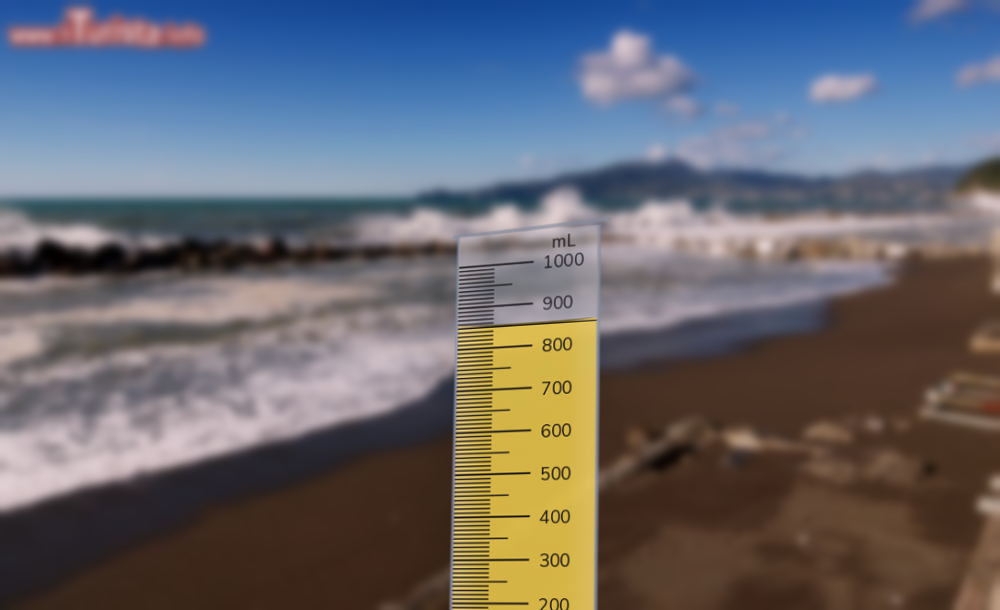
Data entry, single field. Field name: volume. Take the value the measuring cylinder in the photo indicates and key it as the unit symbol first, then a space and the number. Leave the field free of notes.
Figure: mL 850
